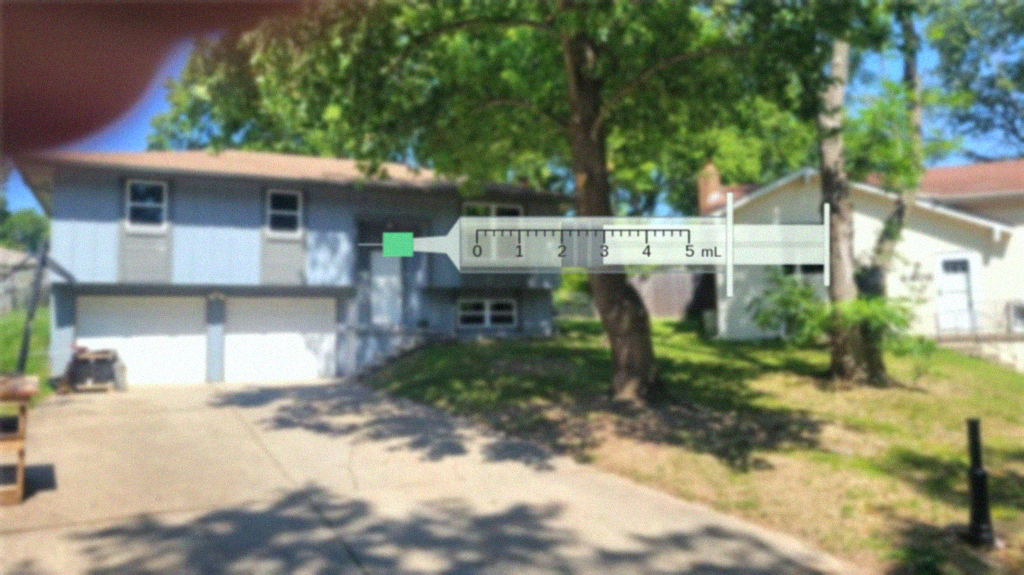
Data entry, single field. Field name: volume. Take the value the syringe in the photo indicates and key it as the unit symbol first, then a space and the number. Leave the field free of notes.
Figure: mL 2
